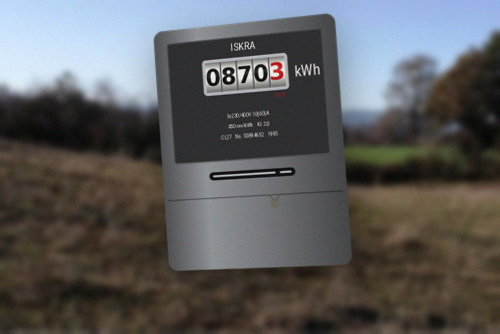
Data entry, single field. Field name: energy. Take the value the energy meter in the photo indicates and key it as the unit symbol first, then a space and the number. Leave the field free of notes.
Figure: kWh 870.3
